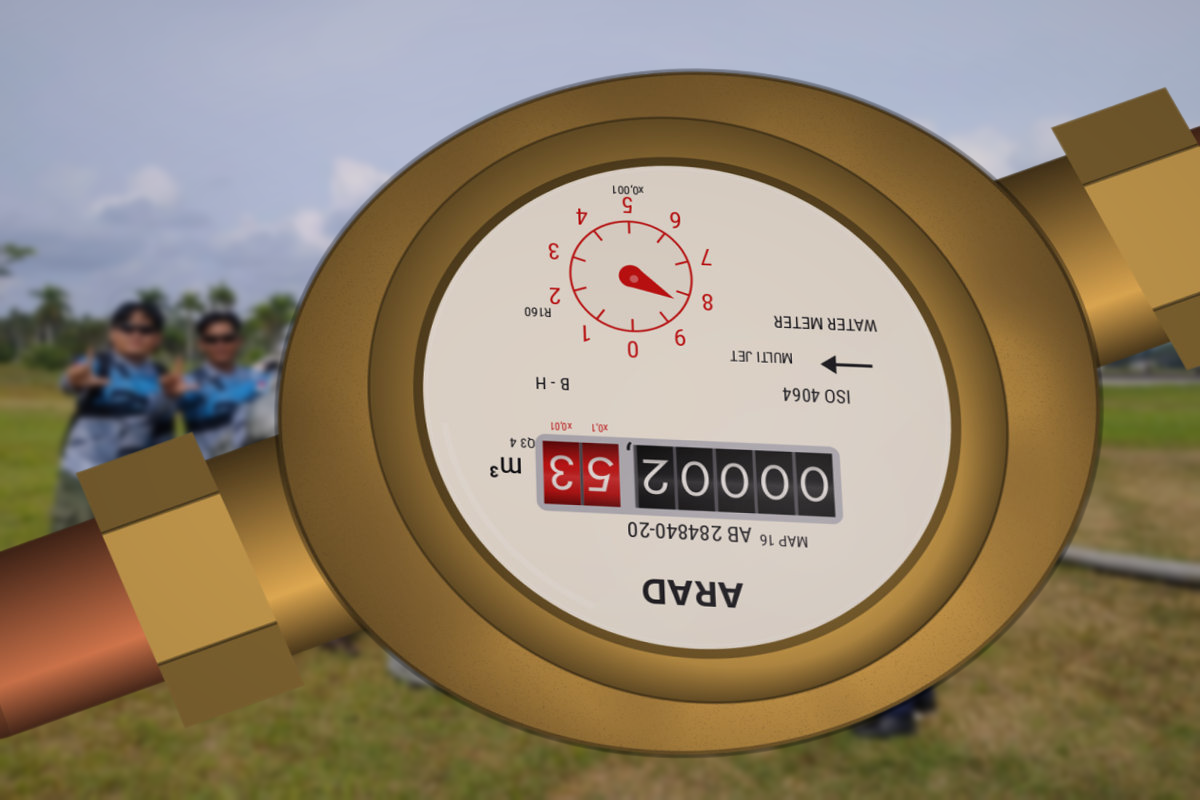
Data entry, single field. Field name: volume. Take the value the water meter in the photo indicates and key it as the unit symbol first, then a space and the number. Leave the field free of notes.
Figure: m³ 2.538
